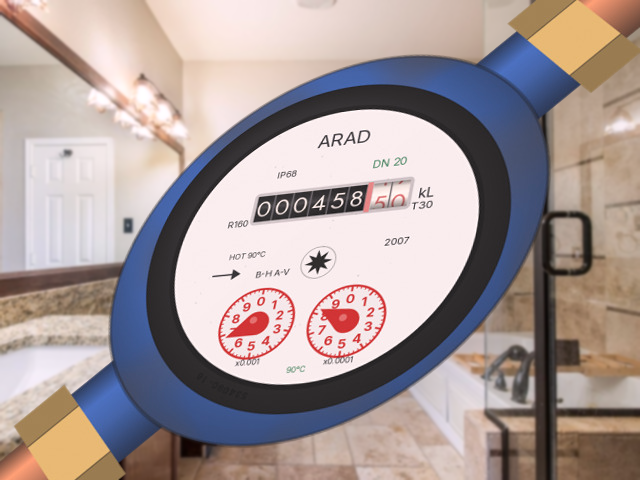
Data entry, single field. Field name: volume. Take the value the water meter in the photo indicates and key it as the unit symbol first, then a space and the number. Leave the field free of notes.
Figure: kL 458.4968
